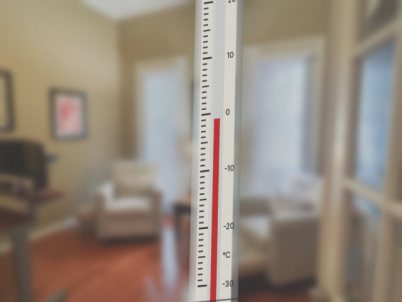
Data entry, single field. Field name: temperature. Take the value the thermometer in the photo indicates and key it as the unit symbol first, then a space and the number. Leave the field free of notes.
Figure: °C -1
